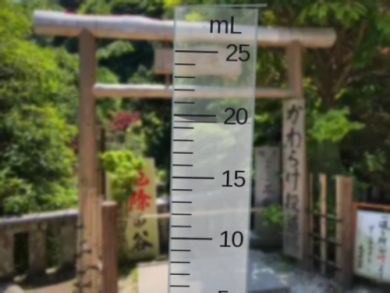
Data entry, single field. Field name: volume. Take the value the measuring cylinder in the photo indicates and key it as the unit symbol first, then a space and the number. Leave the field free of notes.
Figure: mL 19.5
